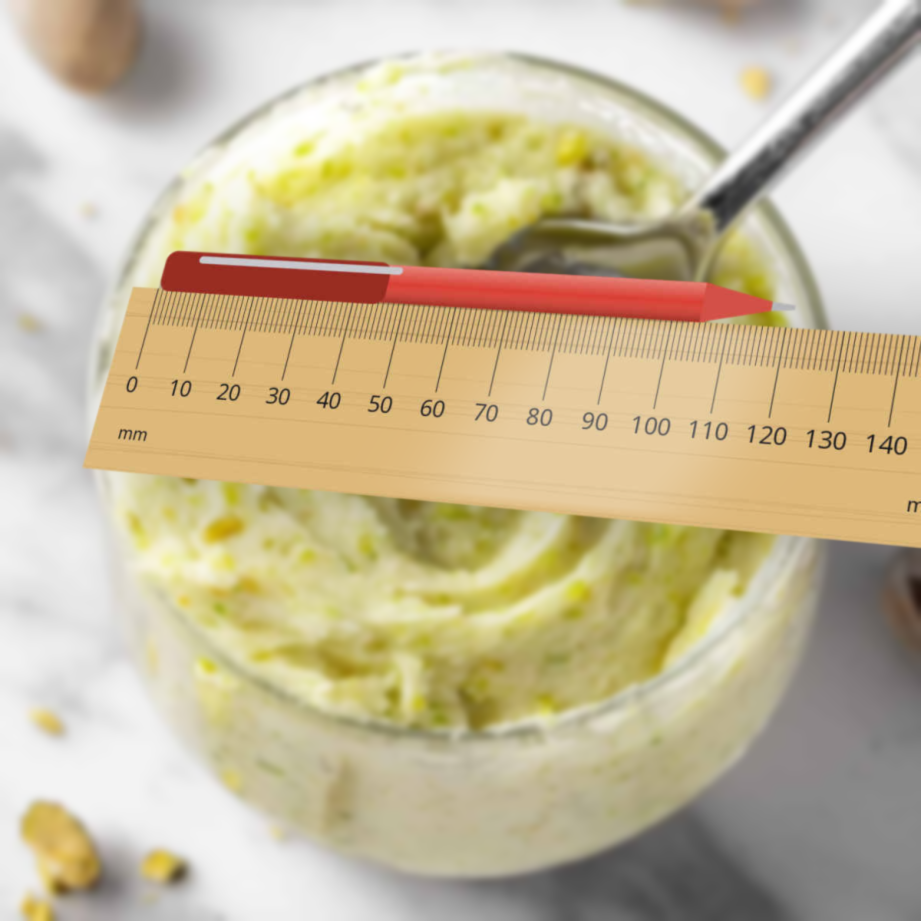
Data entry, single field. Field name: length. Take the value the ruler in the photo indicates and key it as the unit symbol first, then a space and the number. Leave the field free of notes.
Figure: mm 121
